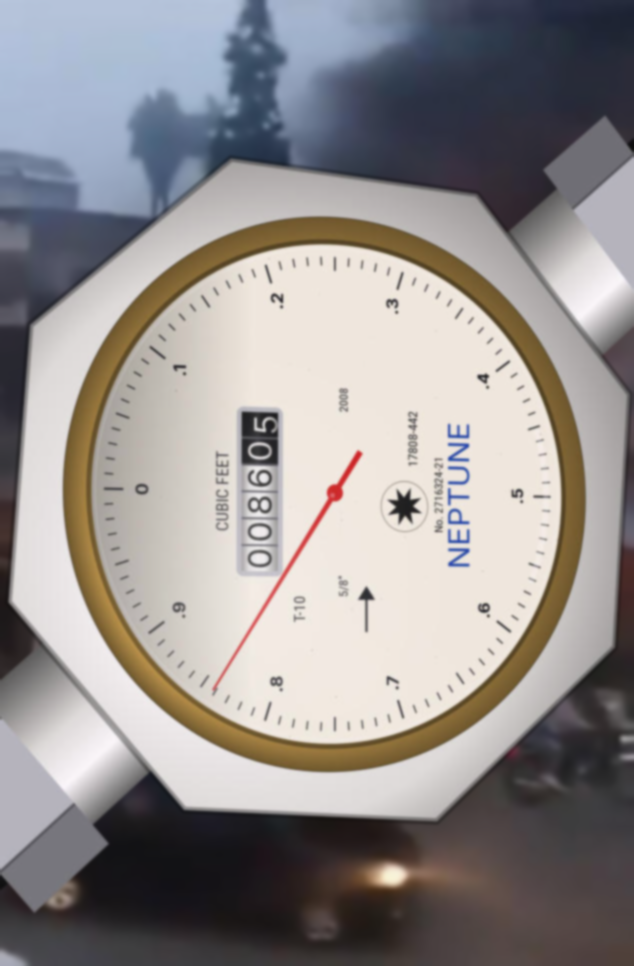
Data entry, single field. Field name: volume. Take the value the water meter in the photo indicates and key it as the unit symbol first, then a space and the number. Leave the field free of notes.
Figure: ft³ 8604.84
